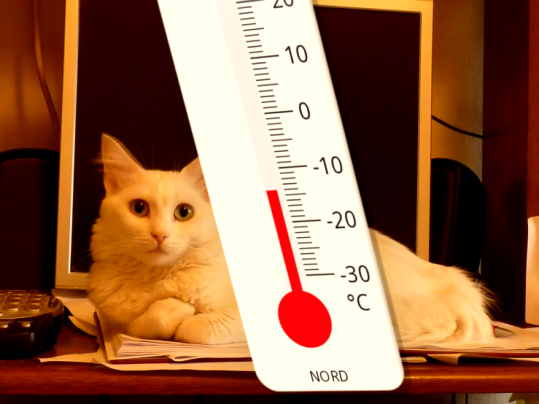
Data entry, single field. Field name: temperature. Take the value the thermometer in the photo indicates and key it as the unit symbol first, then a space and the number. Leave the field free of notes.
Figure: °C -14
